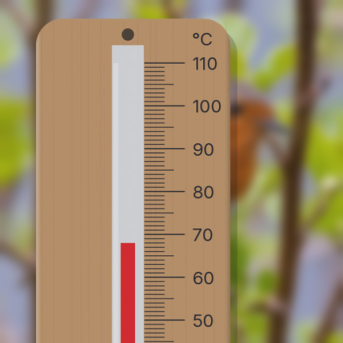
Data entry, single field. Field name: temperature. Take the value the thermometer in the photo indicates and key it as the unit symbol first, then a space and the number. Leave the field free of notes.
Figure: °C 68
